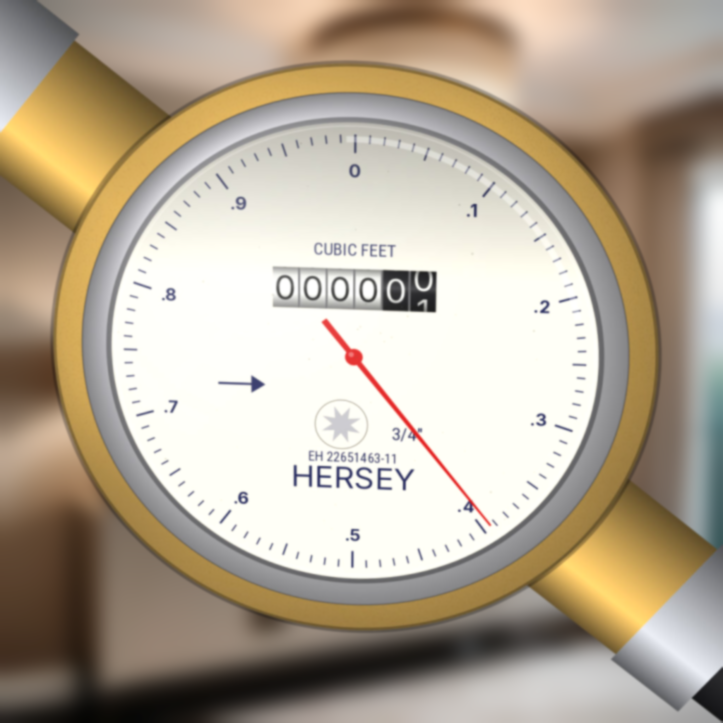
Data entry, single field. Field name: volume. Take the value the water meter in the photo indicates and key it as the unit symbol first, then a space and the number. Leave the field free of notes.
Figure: ft³ 0.39
